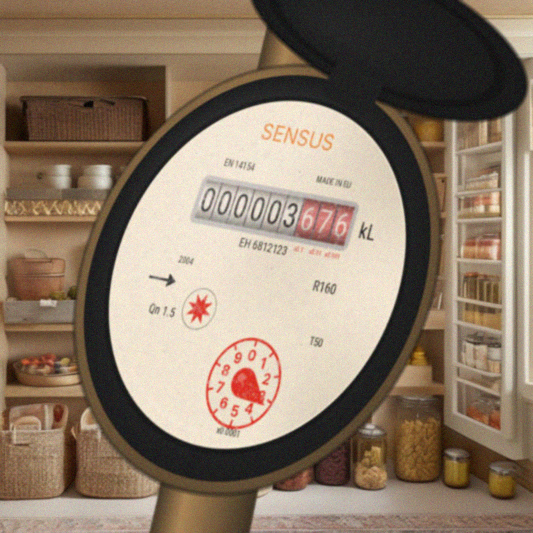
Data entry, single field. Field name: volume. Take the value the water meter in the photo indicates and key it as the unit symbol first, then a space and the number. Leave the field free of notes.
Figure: kL 3.6763
